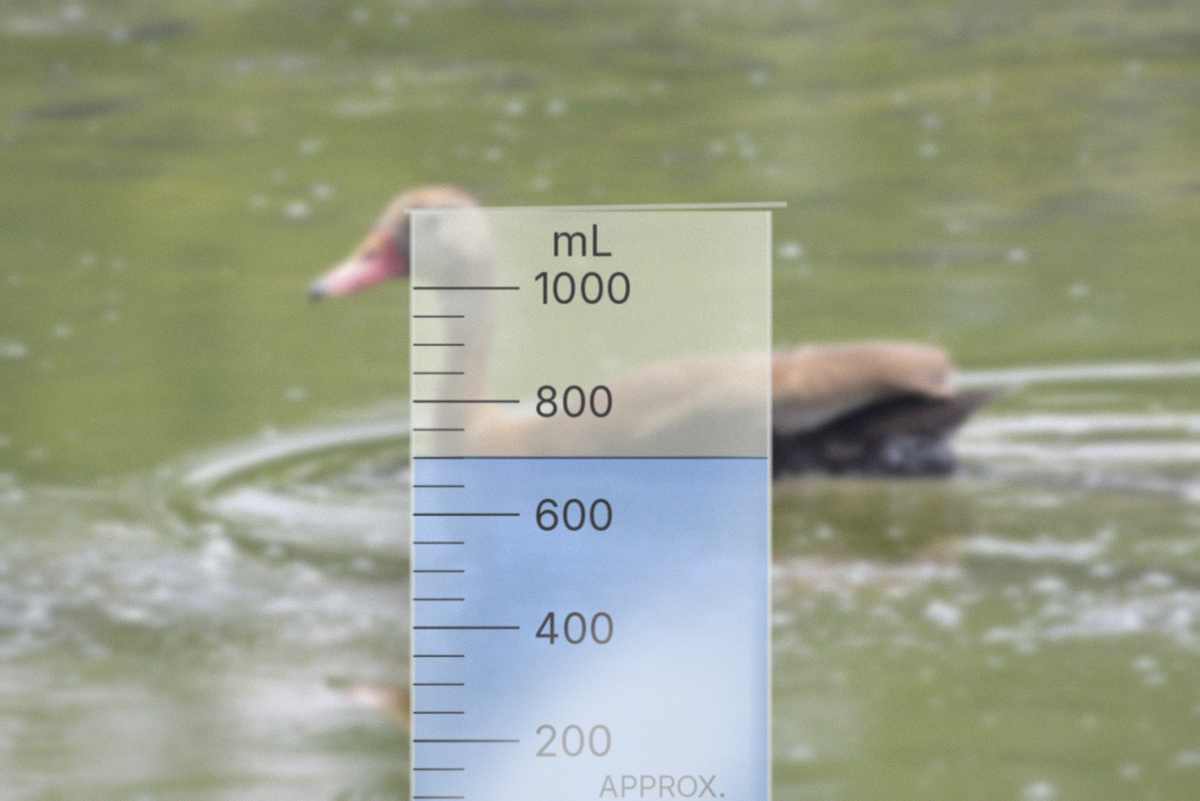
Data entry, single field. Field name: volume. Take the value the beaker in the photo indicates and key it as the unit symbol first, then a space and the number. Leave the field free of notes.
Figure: mL 700
